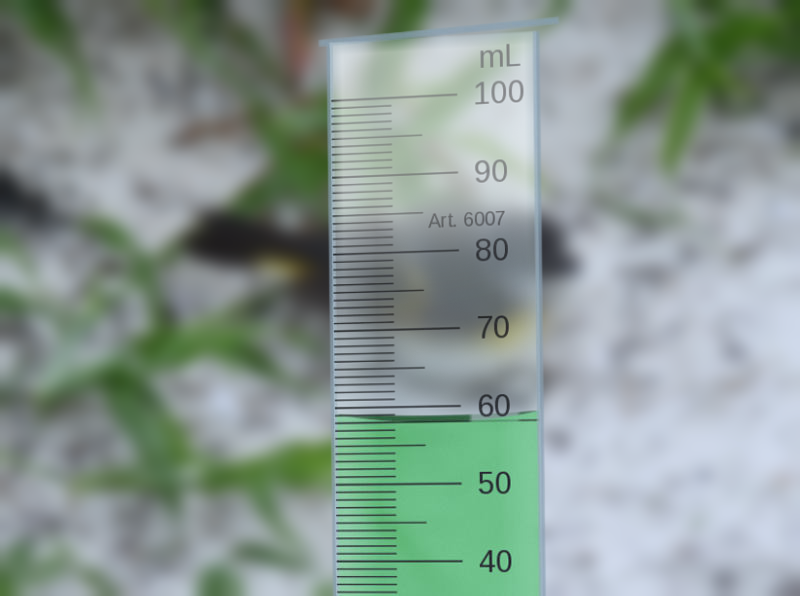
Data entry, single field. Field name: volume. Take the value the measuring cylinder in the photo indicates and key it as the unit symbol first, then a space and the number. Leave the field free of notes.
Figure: mL 58
